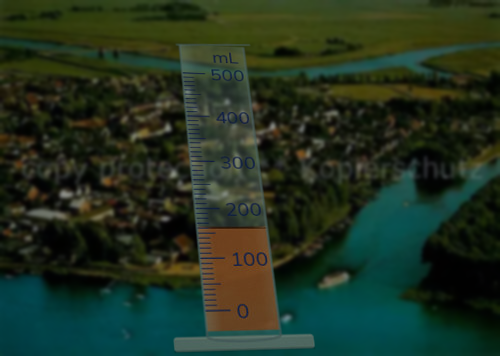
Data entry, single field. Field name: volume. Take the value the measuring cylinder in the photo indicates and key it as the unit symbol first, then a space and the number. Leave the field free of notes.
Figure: mL 160
